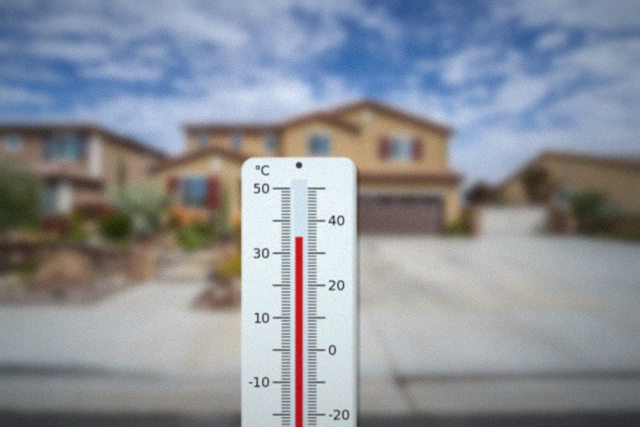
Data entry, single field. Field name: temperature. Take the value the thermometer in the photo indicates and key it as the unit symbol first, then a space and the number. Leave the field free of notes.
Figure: °C 35
